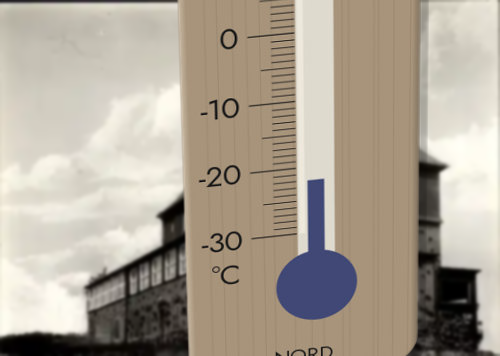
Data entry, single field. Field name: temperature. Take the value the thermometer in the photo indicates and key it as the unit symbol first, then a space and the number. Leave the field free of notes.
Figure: °C -22
